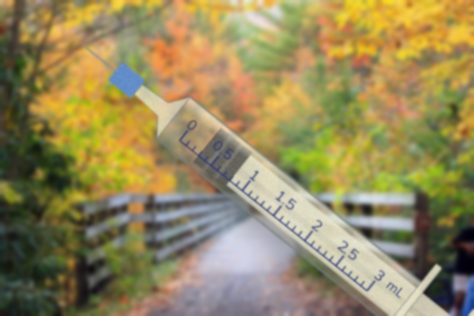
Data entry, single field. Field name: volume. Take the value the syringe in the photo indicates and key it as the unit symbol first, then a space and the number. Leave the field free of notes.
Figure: mL 0.3
